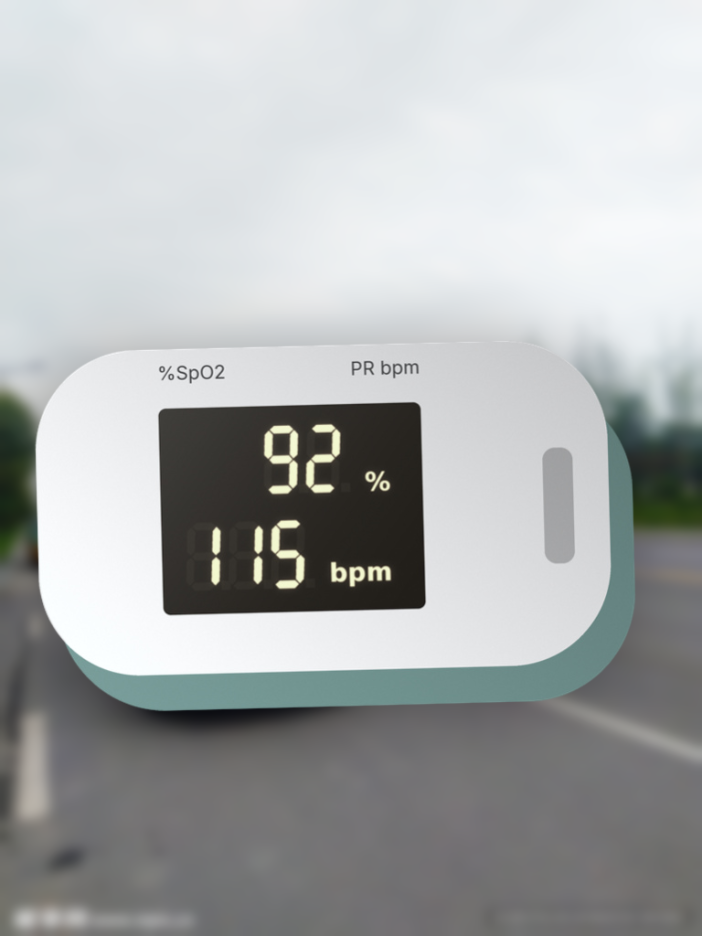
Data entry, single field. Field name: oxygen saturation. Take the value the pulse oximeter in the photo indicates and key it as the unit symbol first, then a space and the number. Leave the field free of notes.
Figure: % 92
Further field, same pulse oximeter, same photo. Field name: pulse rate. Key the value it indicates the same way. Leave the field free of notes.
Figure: bpm 115
